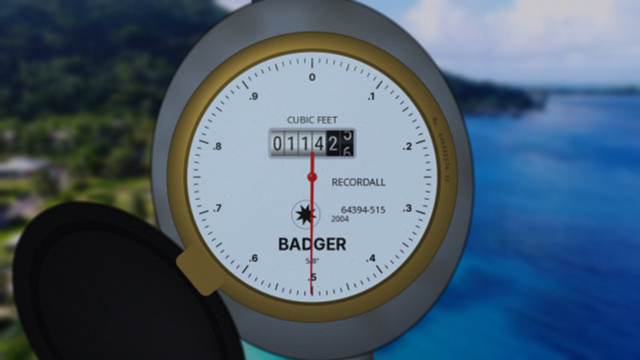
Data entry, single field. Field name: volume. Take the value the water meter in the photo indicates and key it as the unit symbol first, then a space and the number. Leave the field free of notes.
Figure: ft³ 11425.50
